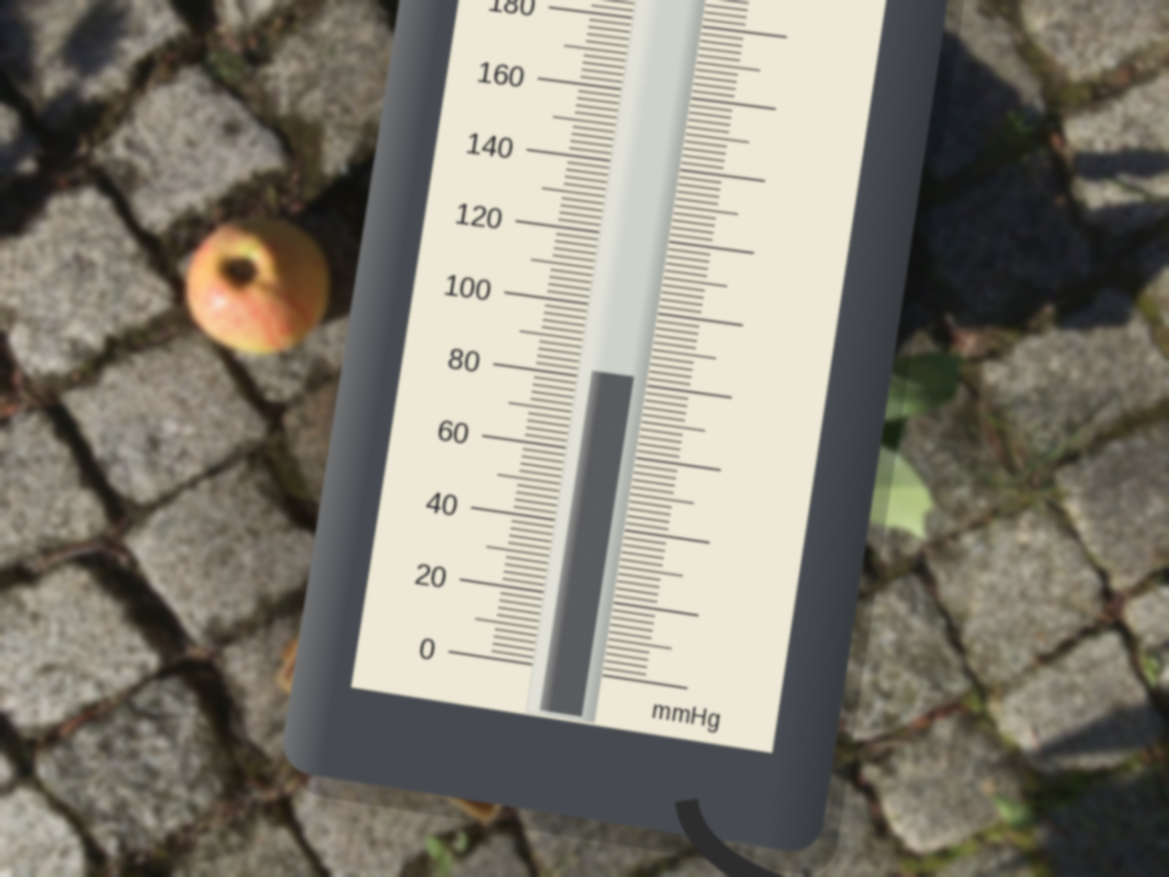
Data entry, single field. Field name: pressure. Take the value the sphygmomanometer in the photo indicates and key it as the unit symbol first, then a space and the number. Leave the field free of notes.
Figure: mmHg 82
